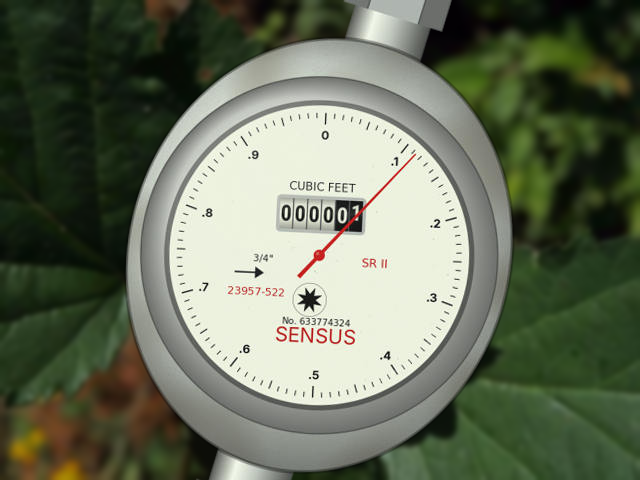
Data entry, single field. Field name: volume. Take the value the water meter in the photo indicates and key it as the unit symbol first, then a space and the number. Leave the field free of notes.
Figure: ft³ 1.11
